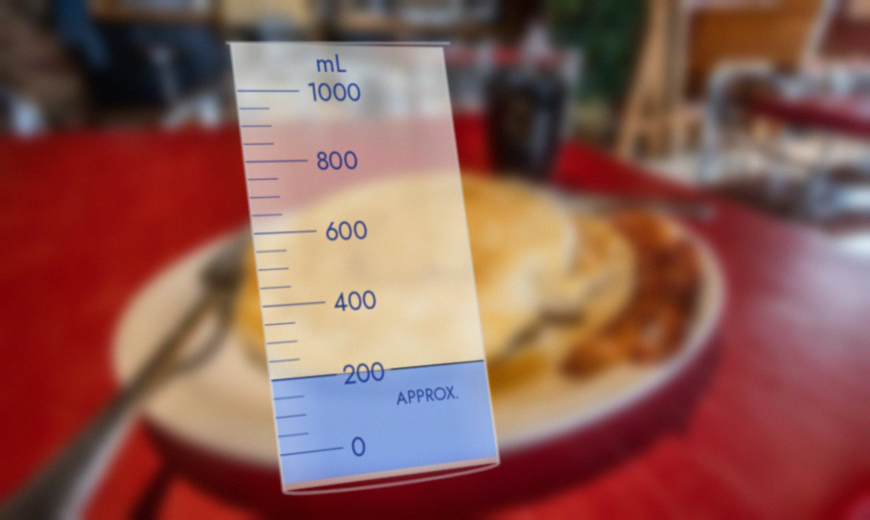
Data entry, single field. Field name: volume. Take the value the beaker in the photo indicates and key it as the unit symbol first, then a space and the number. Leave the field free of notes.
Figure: mL 200
